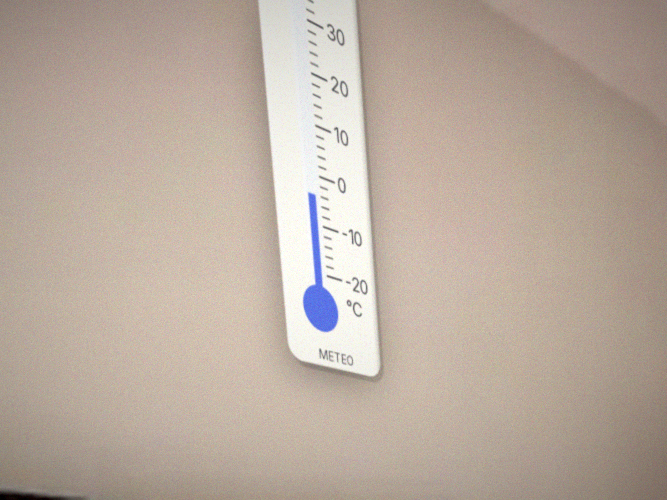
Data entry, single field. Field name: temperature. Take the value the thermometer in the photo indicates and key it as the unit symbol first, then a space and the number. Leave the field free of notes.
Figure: °C -4
